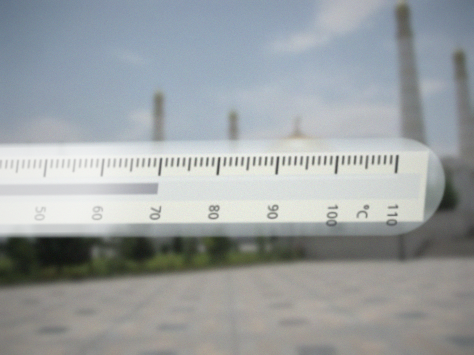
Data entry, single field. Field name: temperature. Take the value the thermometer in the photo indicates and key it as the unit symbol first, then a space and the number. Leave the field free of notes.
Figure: °C 70
